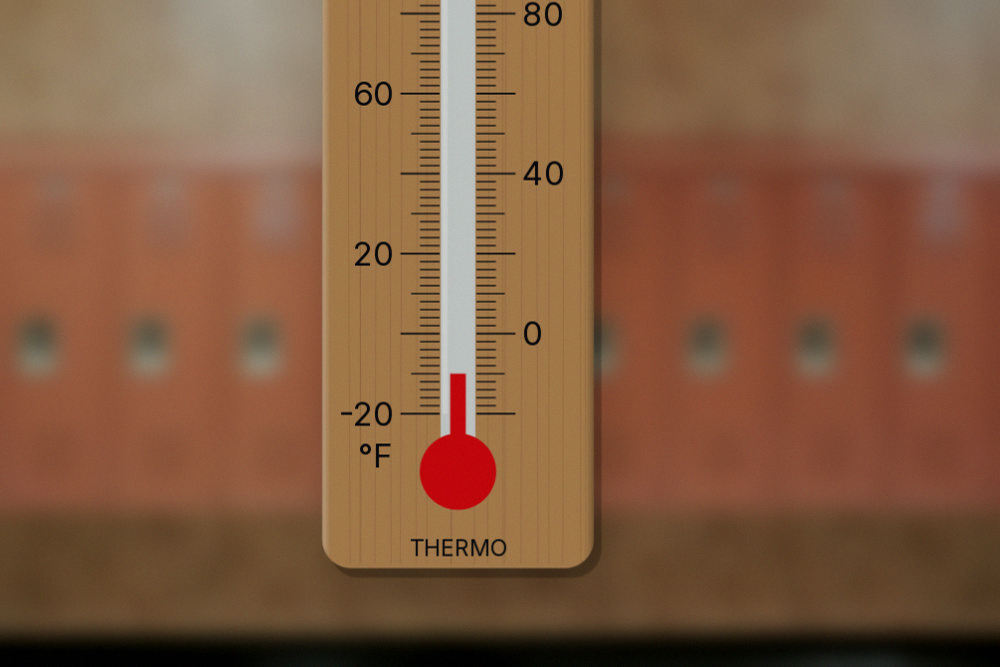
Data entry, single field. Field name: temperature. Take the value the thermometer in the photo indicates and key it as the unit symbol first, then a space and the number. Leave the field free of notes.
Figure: °F -10
